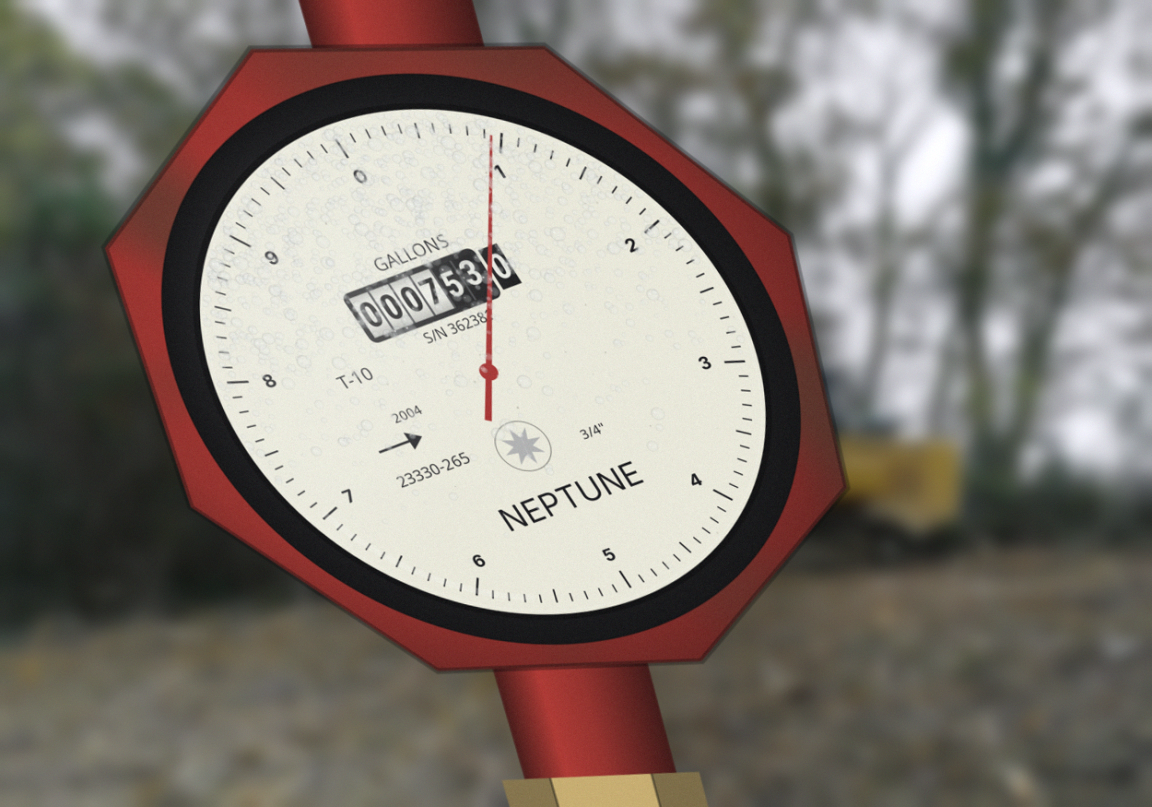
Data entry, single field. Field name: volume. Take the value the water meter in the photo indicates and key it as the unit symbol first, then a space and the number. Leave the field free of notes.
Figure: gal 7530.9
